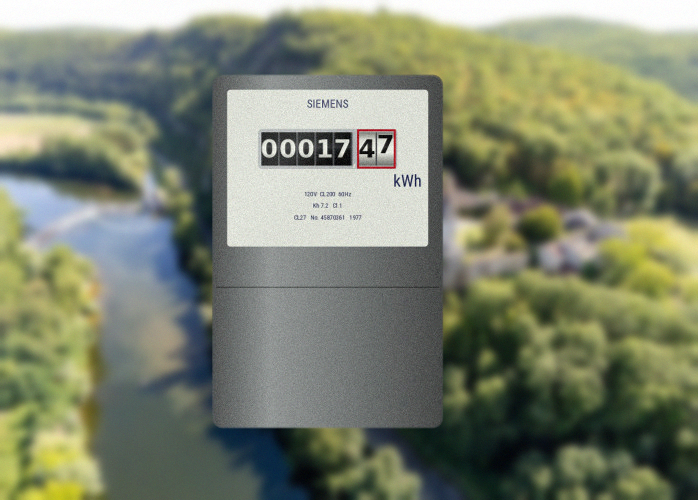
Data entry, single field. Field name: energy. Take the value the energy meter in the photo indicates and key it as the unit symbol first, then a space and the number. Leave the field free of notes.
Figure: kWh 17.47
